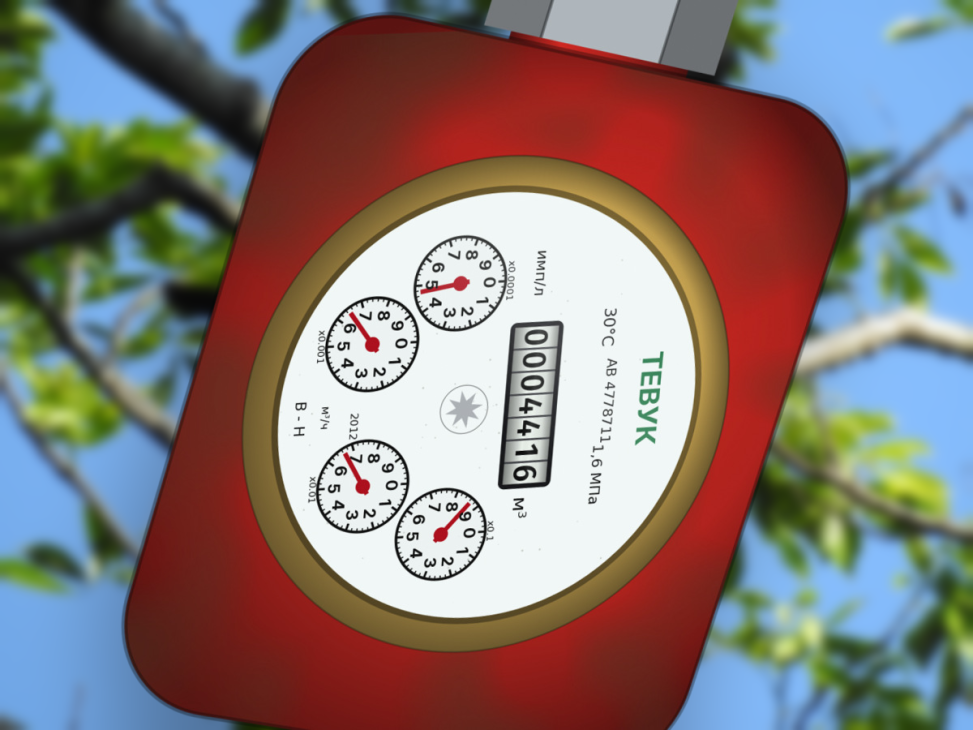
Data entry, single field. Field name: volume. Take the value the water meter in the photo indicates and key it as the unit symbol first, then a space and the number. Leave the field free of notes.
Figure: m³ 4416.8664
